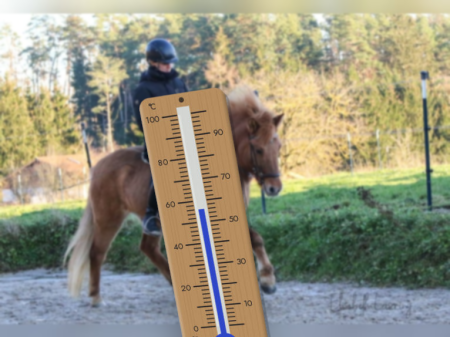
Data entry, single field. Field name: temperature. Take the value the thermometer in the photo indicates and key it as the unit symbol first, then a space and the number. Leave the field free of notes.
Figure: °C 56
